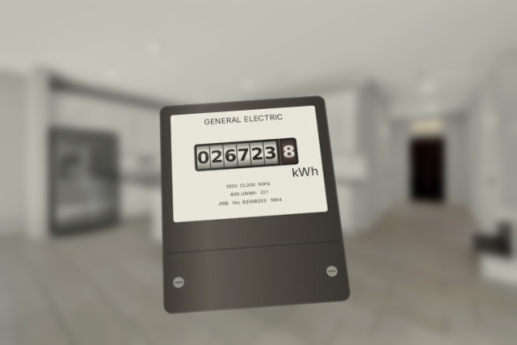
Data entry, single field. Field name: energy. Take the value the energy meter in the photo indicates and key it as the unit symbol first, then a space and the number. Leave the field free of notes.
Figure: kWh 26723.8
